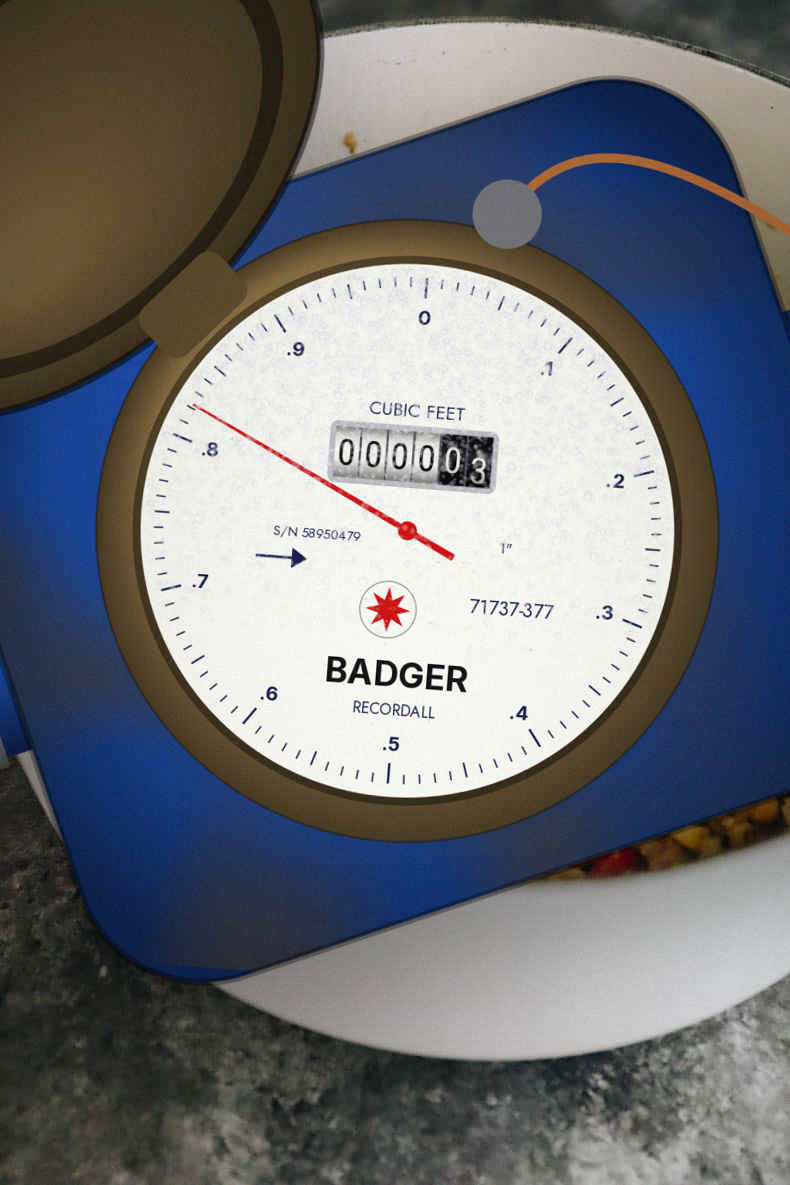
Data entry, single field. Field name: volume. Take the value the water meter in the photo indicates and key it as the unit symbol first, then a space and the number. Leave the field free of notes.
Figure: ft³ 2.82
